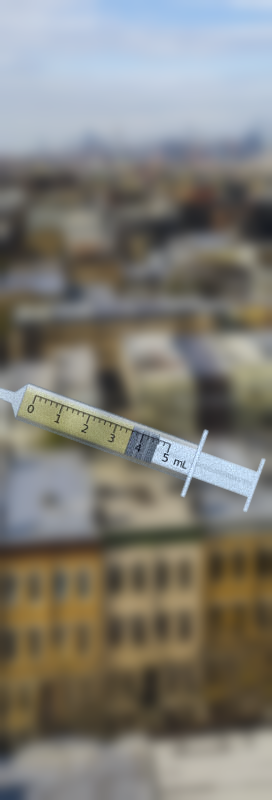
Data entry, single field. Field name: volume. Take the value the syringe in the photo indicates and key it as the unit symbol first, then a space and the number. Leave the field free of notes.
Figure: mL 3.6
